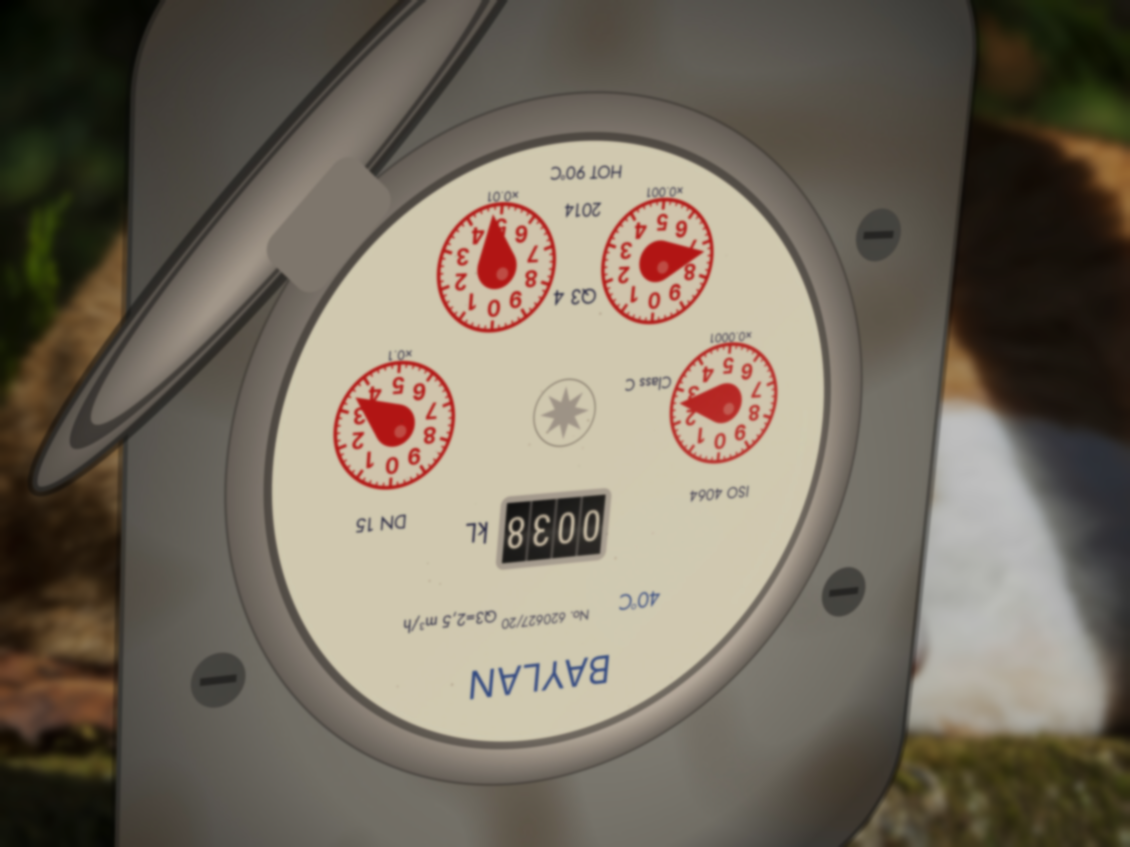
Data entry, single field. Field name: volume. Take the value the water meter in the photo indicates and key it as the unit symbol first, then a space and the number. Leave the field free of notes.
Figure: kL 38.3472
